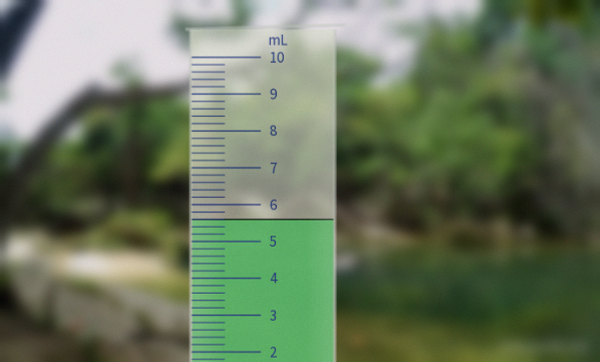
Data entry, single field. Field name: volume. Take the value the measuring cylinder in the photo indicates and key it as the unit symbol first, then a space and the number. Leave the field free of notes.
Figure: mL 5.6
